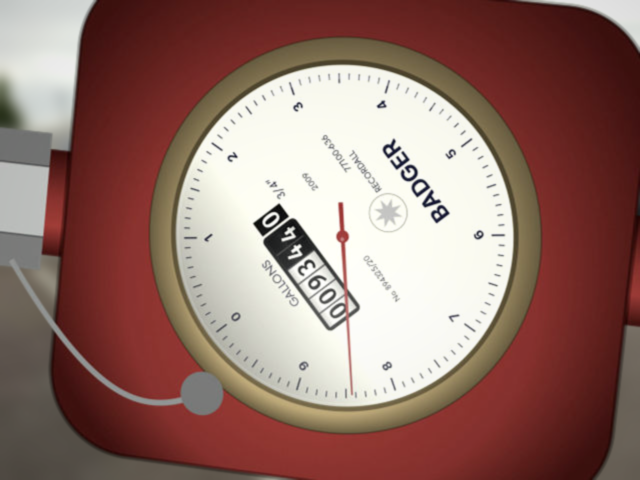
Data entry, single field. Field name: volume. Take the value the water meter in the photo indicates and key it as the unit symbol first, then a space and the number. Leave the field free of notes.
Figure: gal 93438.4
